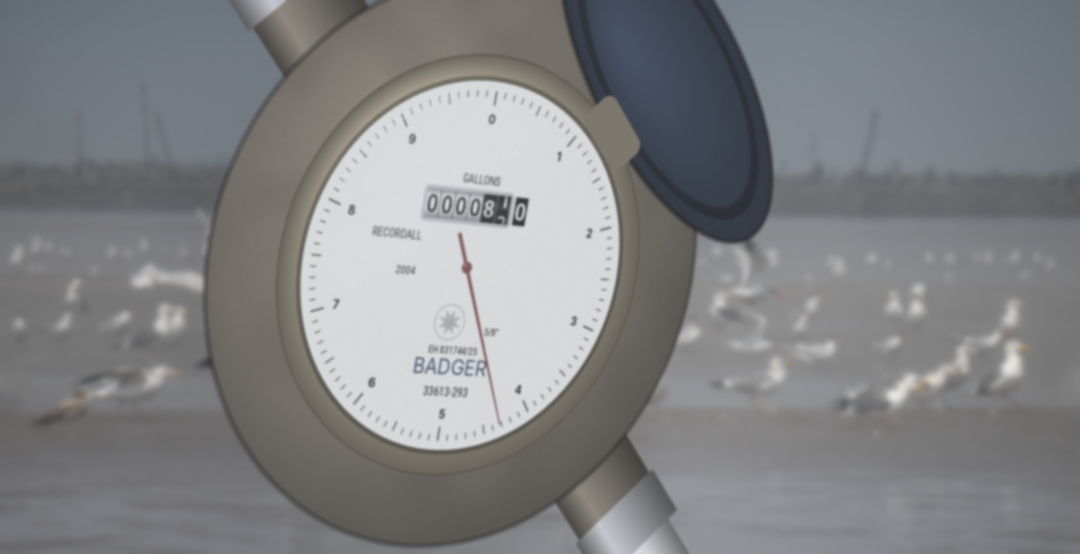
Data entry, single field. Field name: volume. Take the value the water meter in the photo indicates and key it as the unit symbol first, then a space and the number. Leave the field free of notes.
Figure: gal 814.3
